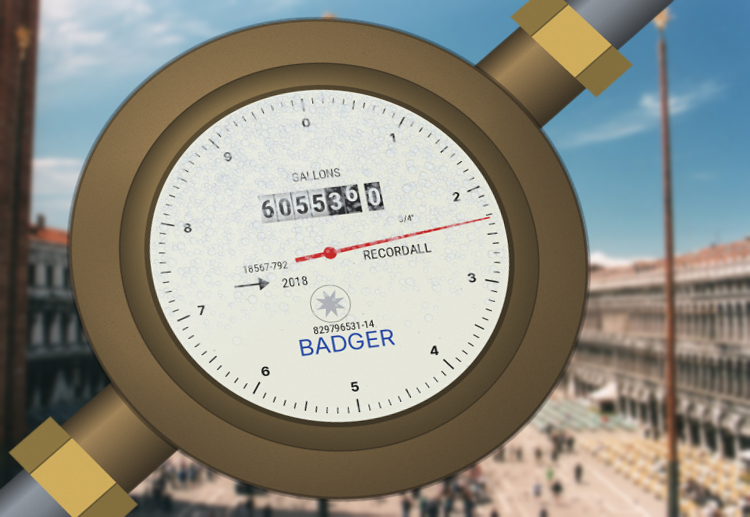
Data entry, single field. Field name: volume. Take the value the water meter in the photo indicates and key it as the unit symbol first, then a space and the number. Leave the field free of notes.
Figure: gal 6055362.3
